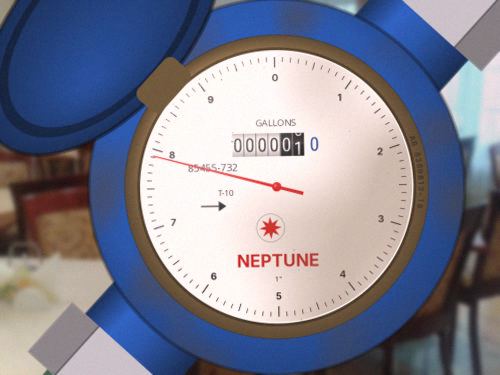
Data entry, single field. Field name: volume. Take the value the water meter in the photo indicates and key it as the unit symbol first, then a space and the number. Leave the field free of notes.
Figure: gal 7.9
